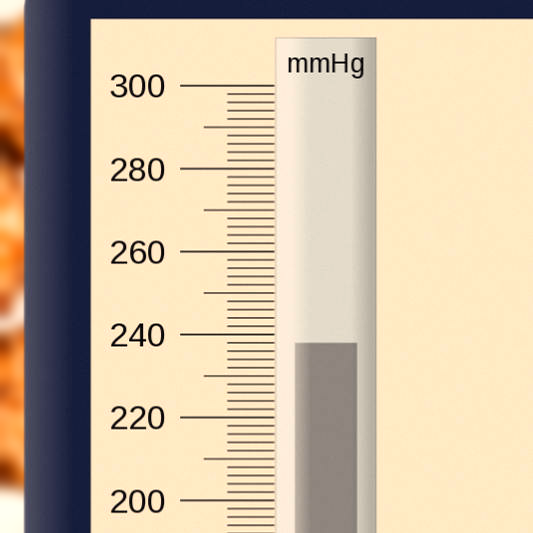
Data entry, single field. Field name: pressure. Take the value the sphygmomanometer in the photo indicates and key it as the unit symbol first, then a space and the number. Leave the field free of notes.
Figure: mmHg 238
